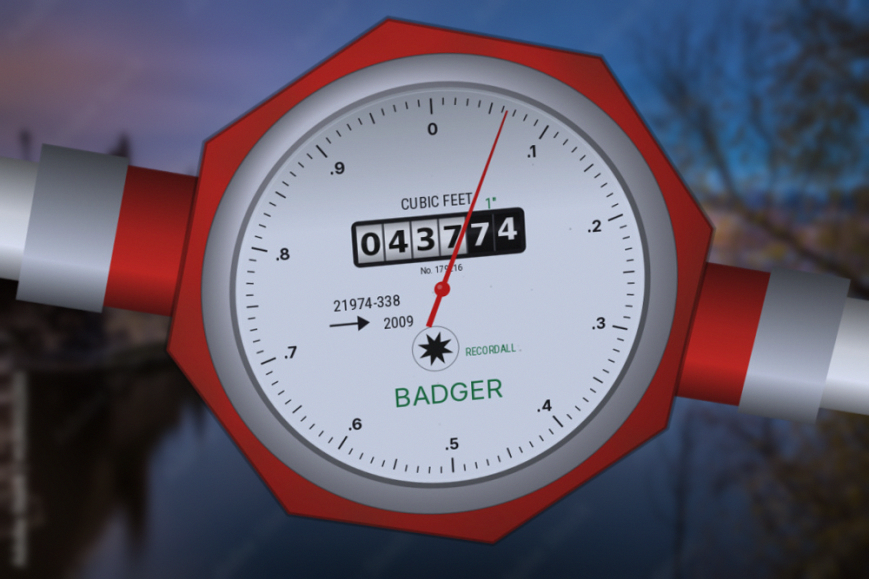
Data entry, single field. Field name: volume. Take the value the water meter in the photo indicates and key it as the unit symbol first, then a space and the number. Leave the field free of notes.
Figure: ft³ 43774.06
